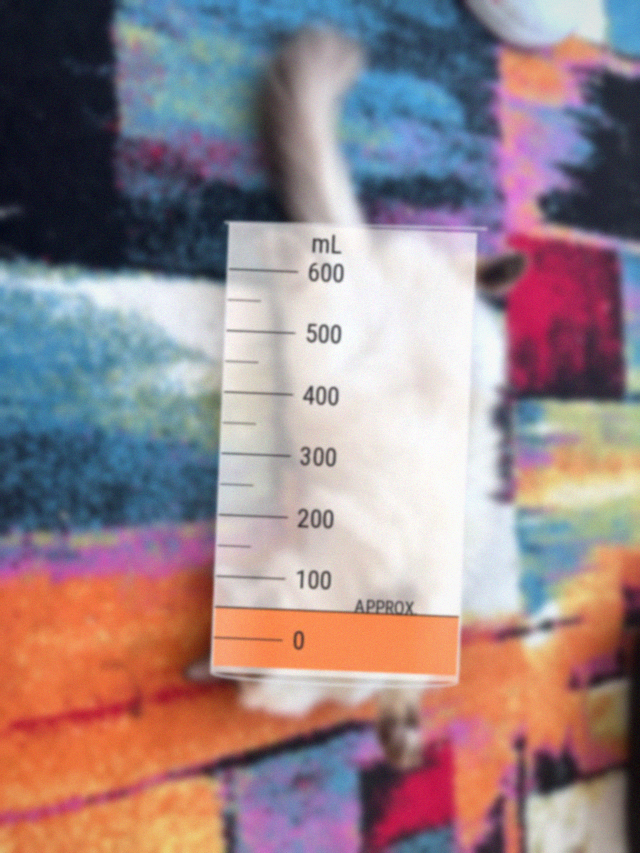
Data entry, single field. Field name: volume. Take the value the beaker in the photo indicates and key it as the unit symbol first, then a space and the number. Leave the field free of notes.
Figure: mL 50
